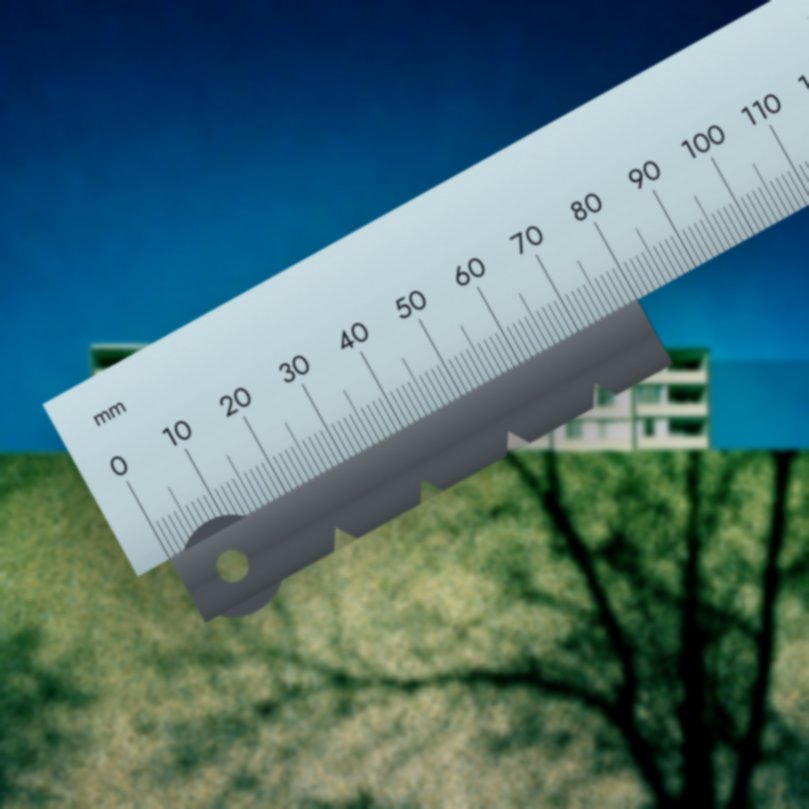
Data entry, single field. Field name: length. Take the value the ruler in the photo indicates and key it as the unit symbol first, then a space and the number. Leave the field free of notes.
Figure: mm 80
